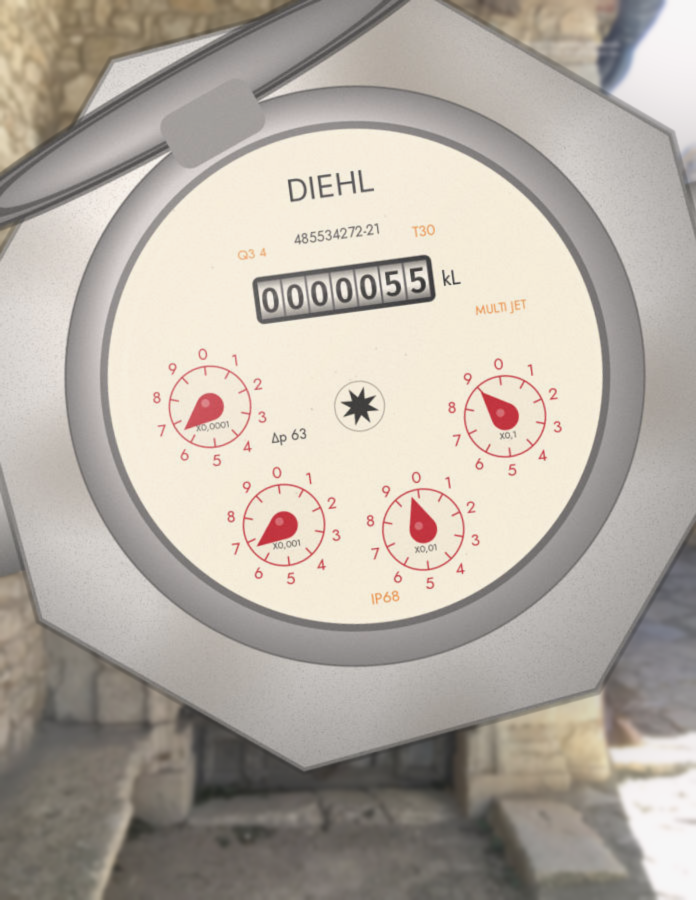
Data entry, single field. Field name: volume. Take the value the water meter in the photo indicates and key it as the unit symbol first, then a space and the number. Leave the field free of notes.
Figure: kL 55.8966
